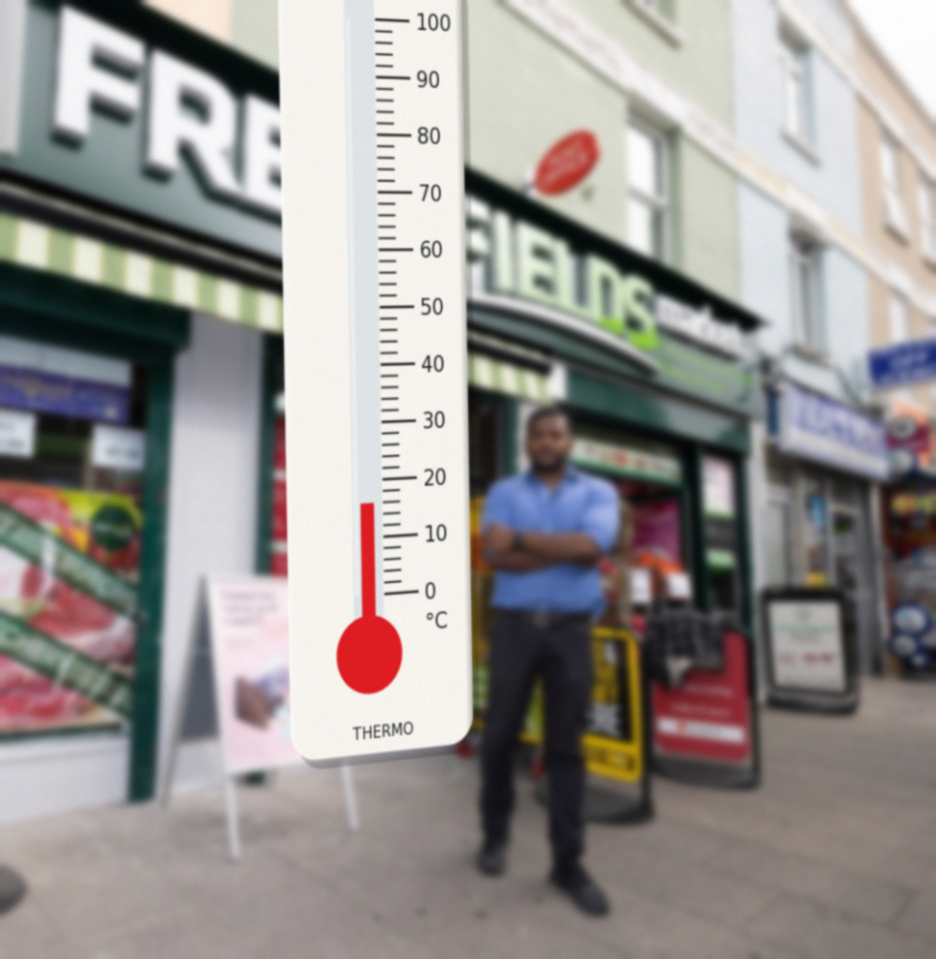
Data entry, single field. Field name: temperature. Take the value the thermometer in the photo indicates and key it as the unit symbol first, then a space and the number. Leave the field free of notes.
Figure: °C 16
